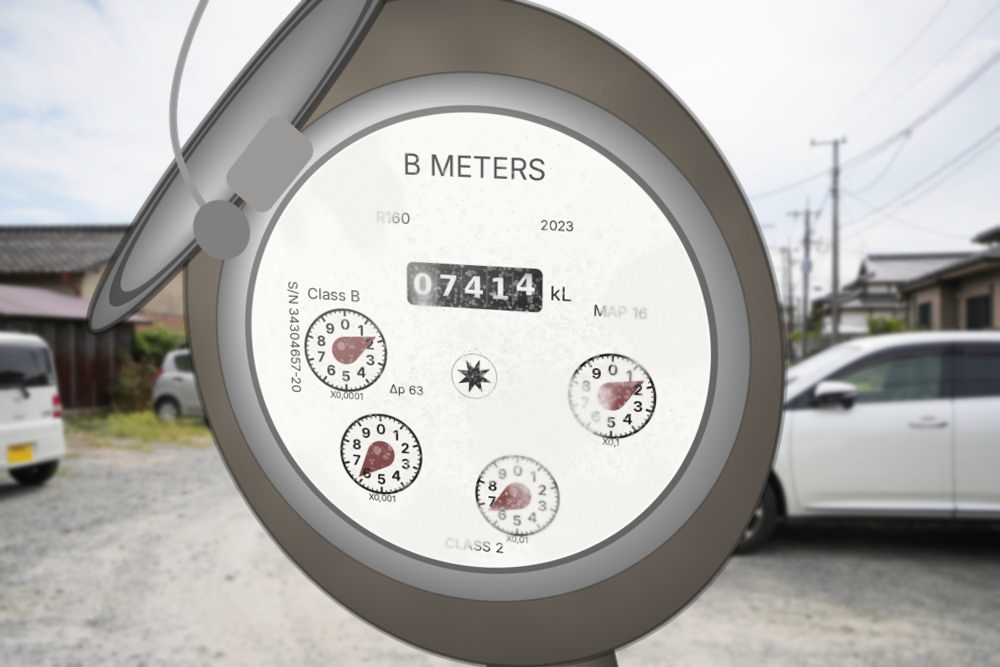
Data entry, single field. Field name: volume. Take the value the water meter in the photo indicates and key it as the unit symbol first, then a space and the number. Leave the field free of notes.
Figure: kL 7414.1661
